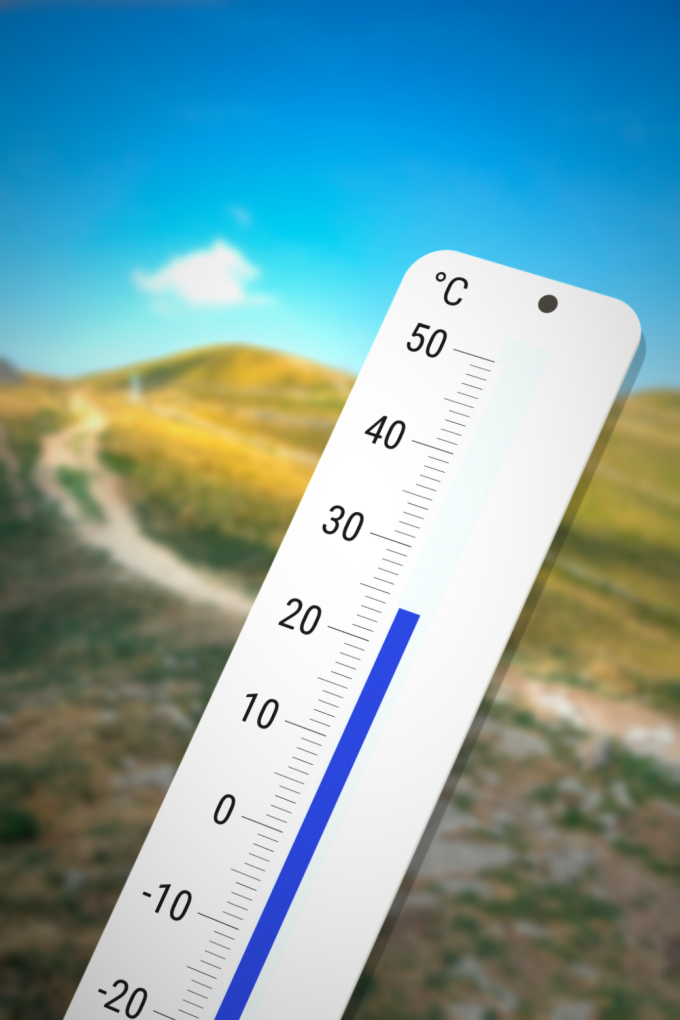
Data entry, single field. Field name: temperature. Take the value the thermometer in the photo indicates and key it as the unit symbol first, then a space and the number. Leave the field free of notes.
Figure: °C 24
